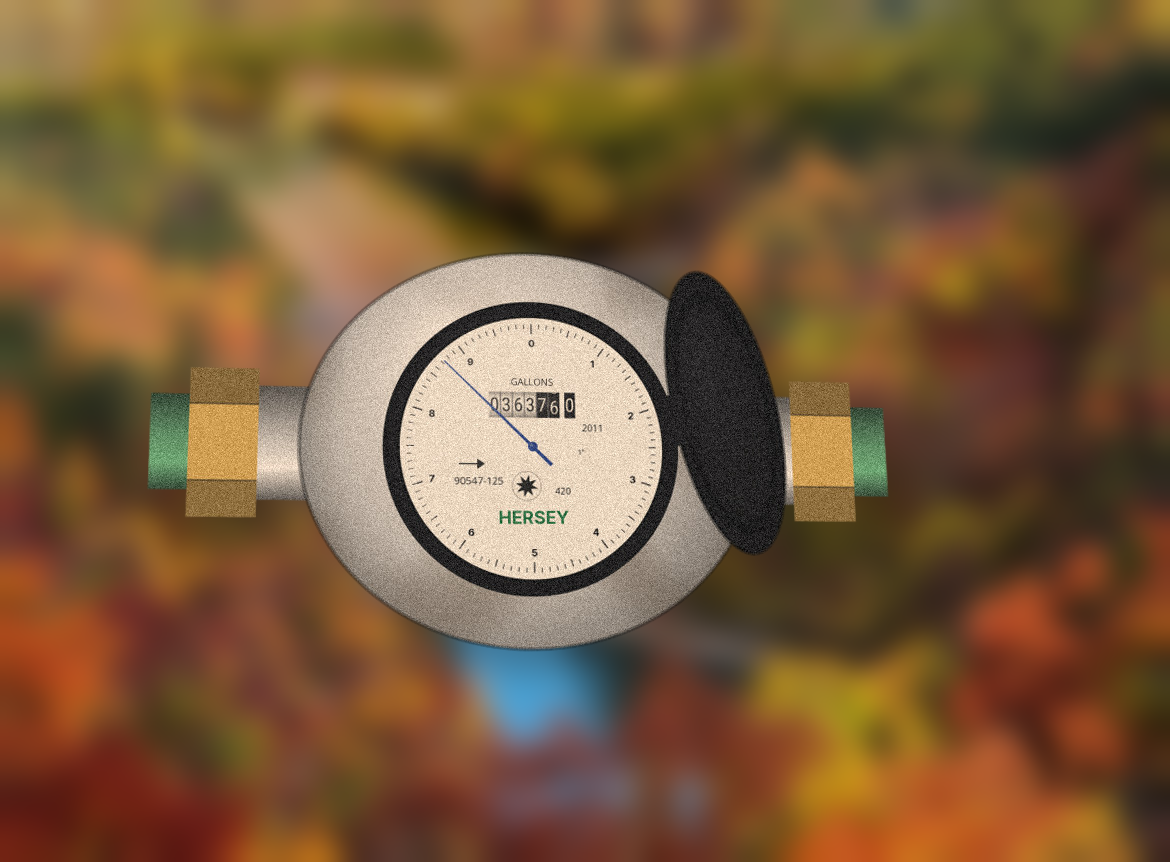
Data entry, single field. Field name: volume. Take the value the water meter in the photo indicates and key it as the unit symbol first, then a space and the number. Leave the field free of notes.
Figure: gal 363758.7
